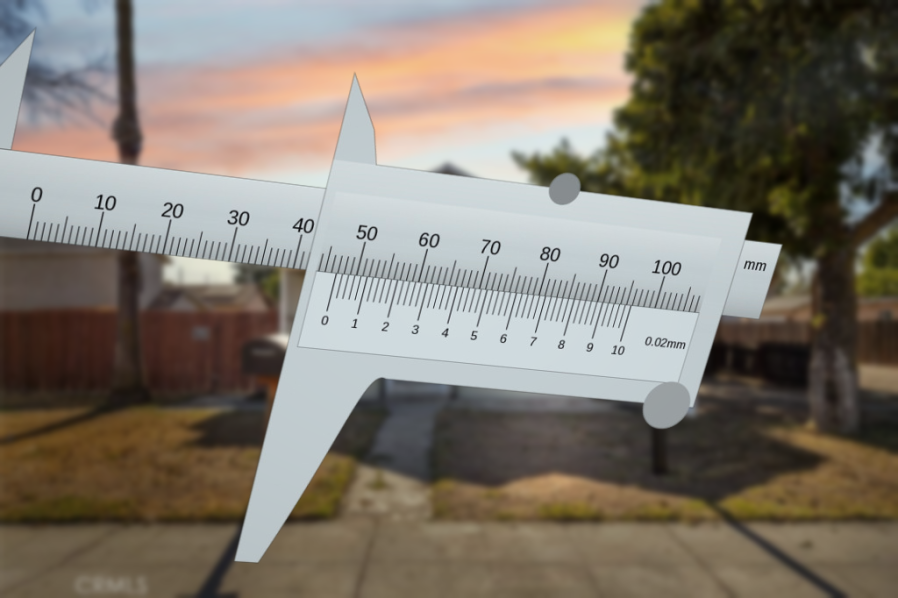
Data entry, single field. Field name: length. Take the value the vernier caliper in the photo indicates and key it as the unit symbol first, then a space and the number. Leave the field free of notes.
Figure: mm 46.8
